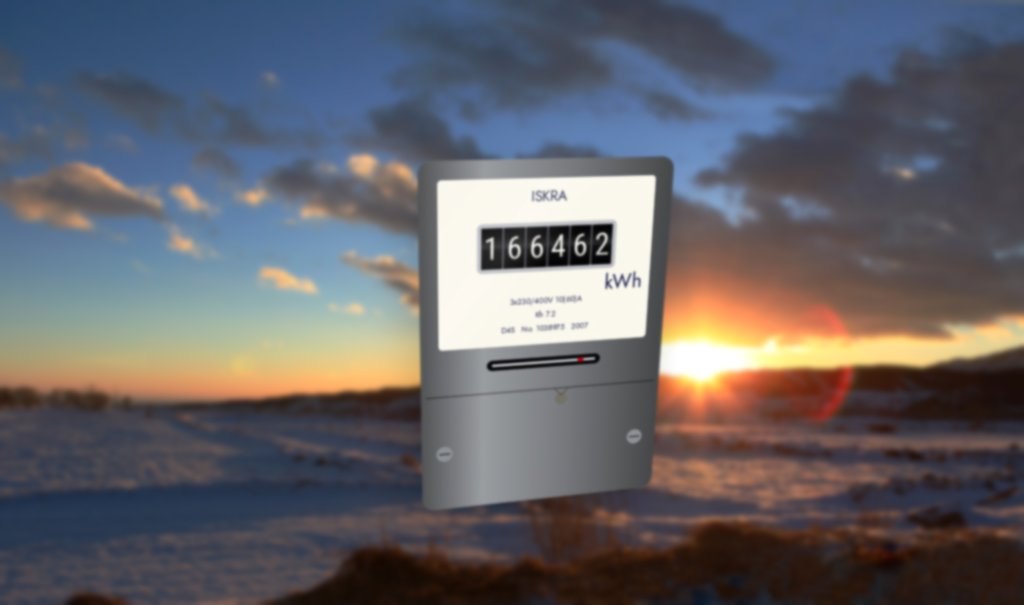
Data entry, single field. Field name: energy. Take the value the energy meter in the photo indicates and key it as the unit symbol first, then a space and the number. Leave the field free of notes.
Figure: kWh 166462
